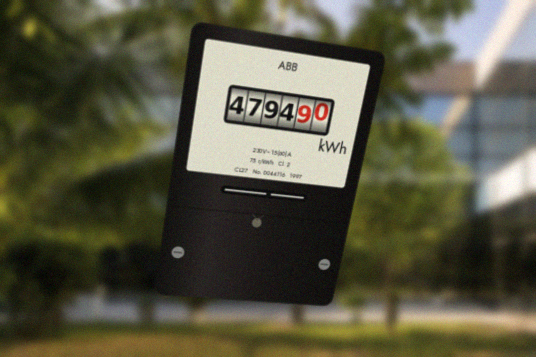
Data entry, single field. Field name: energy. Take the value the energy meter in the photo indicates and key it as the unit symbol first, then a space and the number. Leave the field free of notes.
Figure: kWh 4794.90
